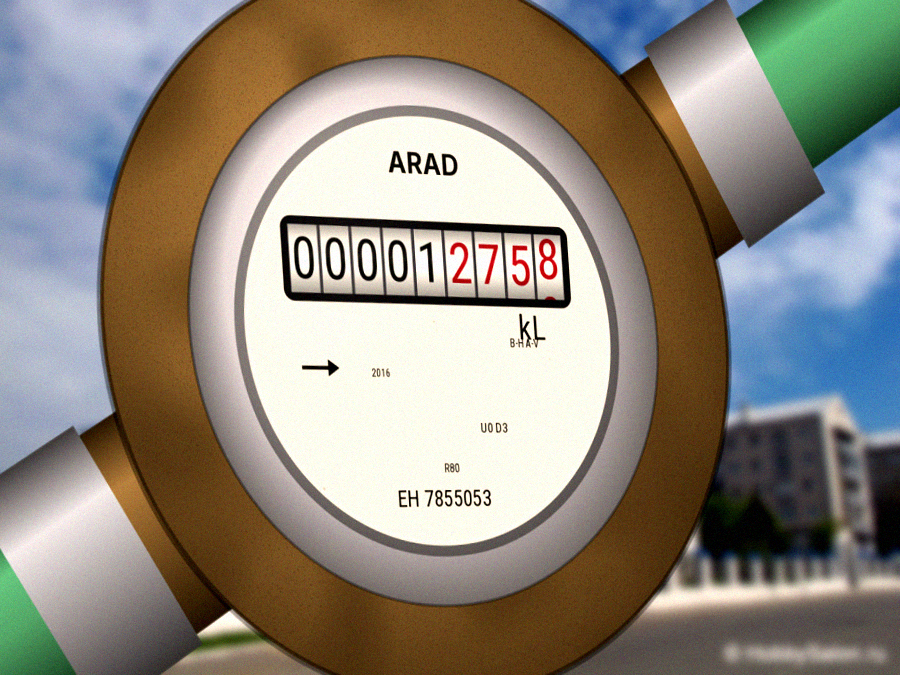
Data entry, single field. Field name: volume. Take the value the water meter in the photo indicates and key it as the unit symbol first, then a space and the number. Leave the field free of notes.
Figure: kL 1.2758
